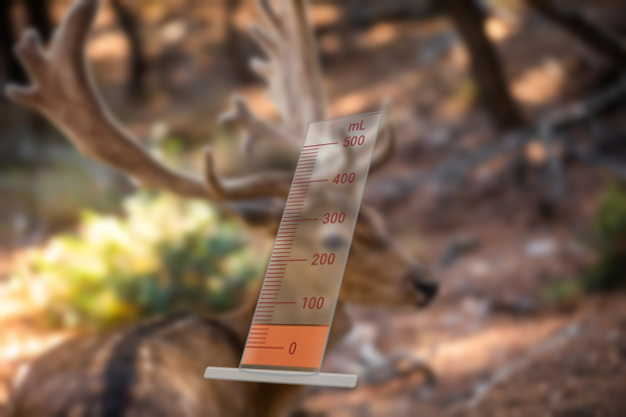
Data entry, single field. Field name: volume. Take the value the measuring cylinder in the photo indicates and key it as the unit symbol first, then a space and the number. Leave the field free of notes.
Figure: mL 50
